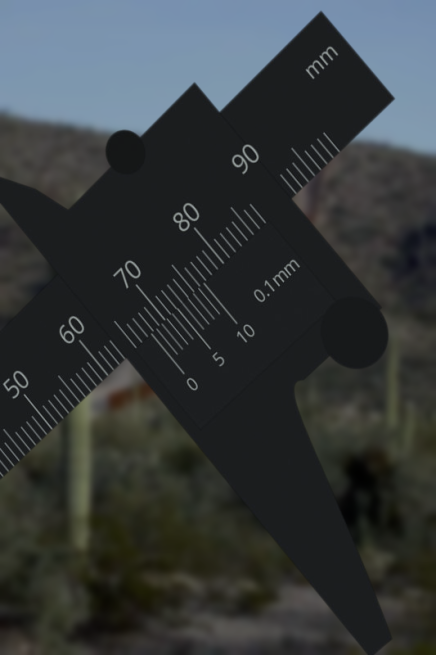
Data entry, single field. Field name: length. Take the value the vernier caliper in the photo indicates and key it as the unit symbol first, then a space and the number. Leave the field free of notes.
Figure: mm 67.6
